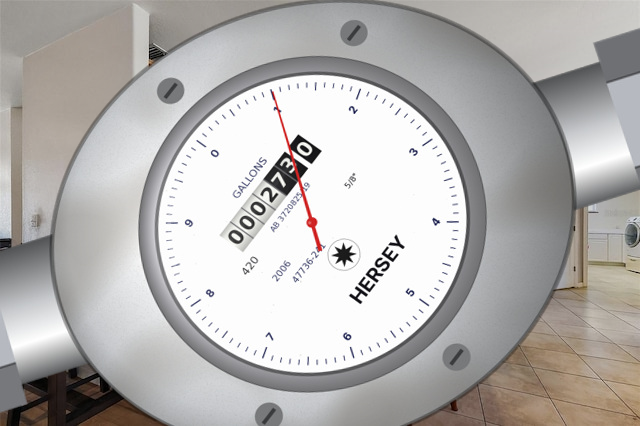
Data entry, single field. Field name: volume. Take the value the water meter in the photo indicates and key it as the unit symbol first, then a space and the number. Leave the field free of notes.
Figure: gal 2731.0
